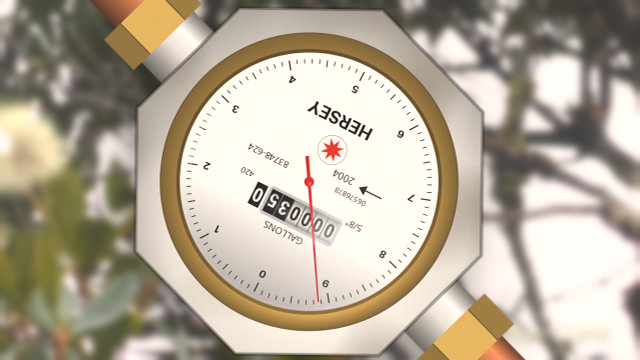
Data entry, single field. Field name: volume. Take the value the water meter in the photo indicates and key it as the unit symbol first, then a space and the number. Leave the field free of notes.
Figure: gal 349.1
